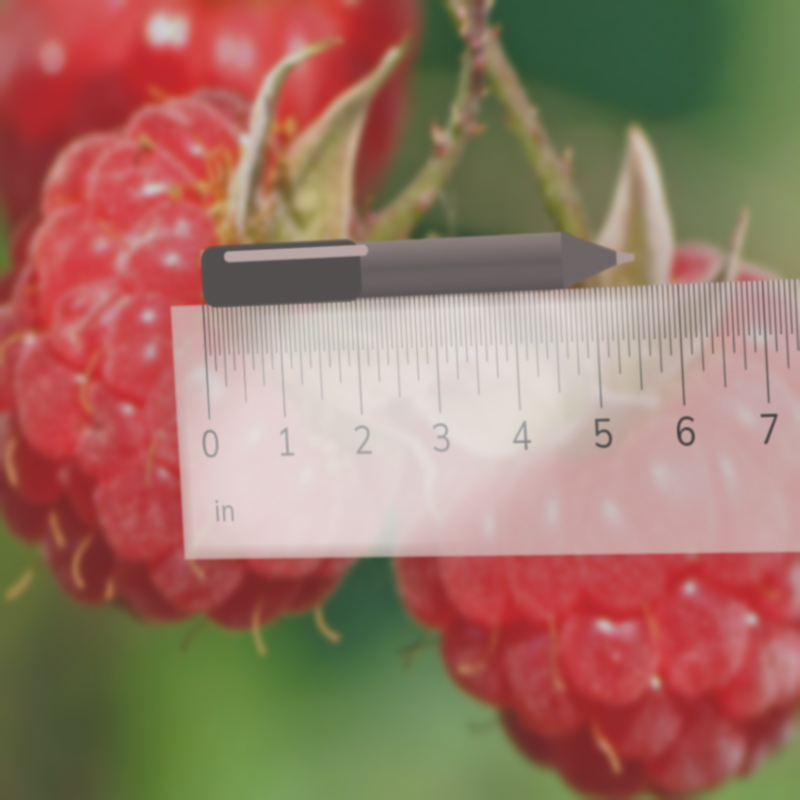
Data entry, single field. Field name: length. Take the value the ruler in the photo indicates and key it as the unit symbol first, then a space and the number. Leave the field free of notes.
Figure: in 5.5
